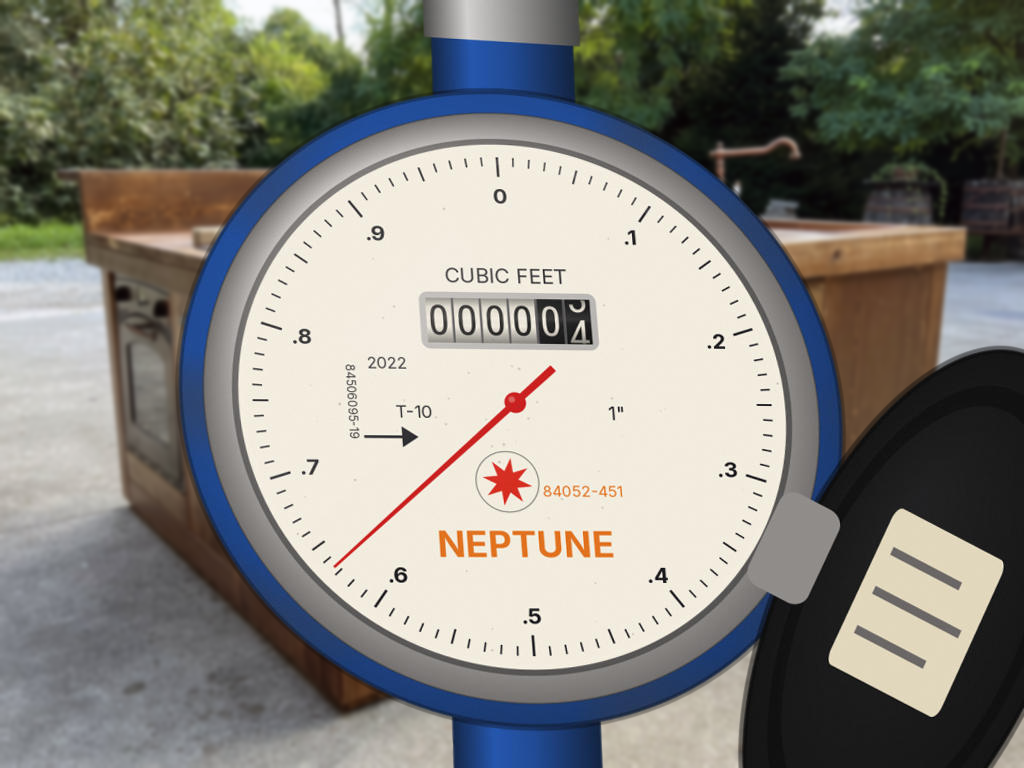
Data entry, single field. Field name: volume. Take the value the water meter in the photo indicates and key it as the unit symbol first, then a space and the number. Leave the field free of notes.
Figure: ft³ 3.63
